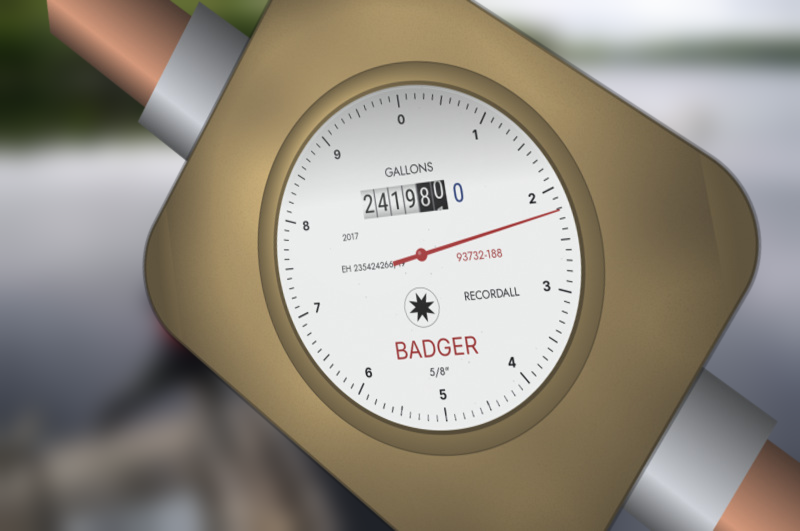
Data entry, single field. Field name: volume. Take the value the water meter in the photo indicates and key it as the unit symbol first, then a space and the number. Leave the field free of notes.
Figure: gal 2419802.2
